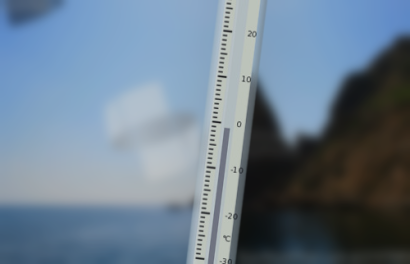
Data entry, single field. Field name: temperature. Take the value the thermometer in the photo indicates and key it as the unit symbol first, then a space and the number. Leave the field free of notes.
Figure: °C -1
